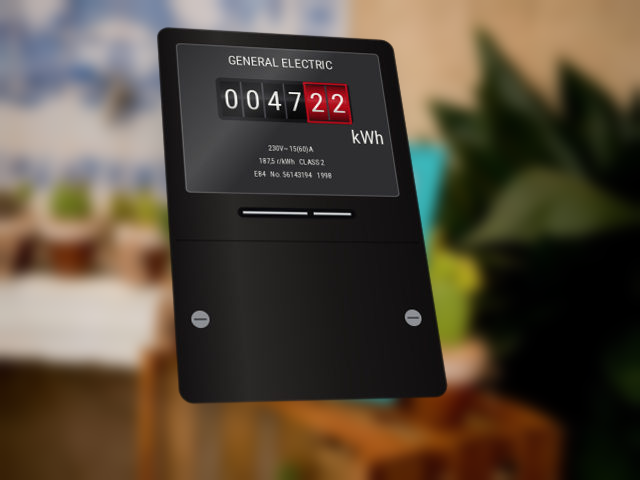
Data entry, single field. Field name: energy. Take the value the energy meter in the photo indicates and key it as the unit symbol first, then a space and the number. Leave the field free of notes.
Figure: kWh 47.22
